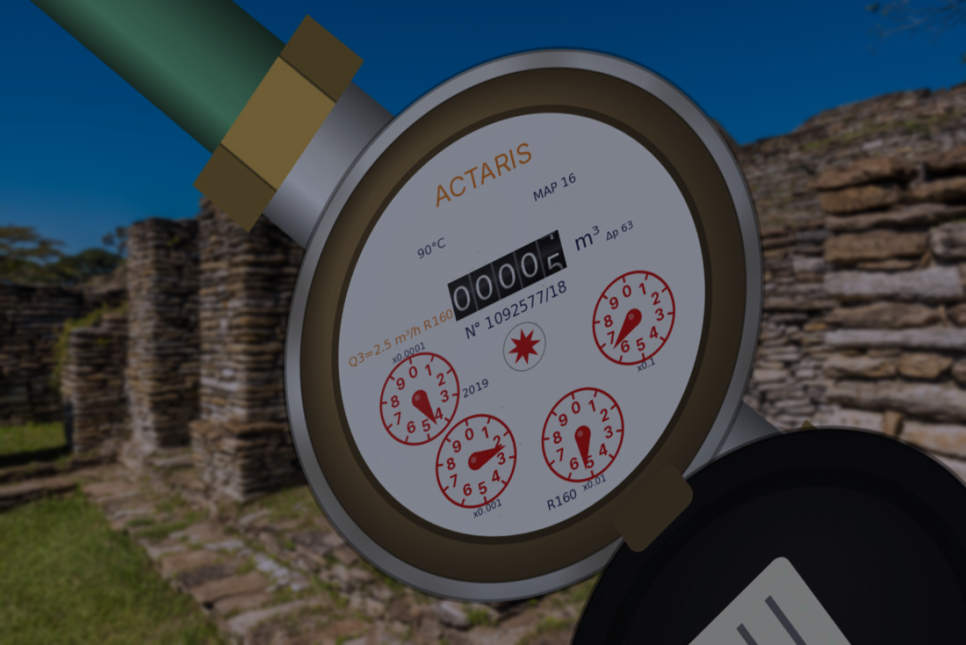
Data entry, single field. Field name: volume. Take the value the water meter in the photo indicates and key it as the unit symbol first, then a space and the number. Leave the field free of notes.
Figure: m³ 4.6524
